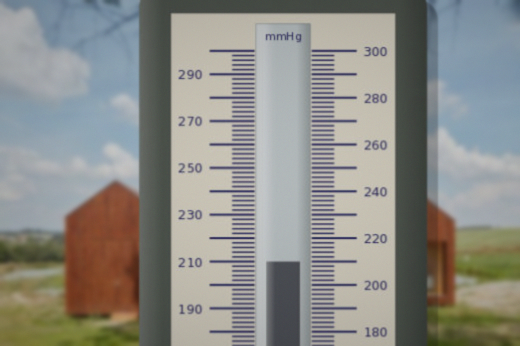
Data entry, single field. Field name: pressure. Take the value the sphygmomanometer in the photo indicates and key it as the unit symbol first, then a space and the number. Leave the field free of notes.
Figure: mmHg 210
